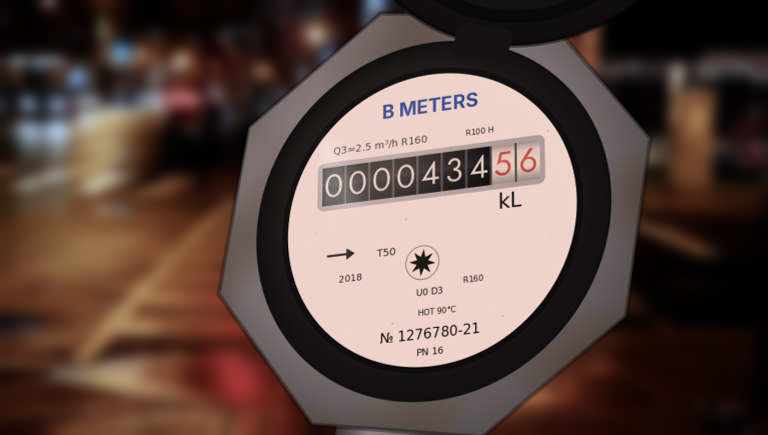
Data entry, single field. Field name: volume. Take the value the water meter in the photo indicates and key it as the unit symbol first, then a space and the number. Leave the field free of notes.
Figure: kL 434.56
